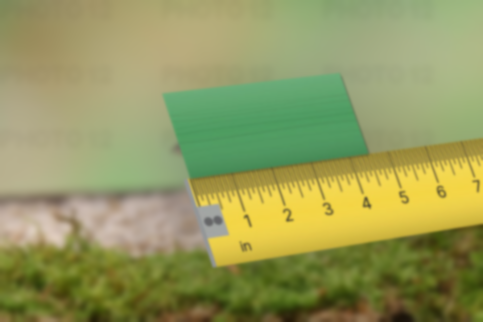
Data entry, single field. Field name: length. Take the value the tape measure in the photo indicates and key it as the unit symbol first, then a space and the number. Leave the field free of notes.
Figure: in 4.5
